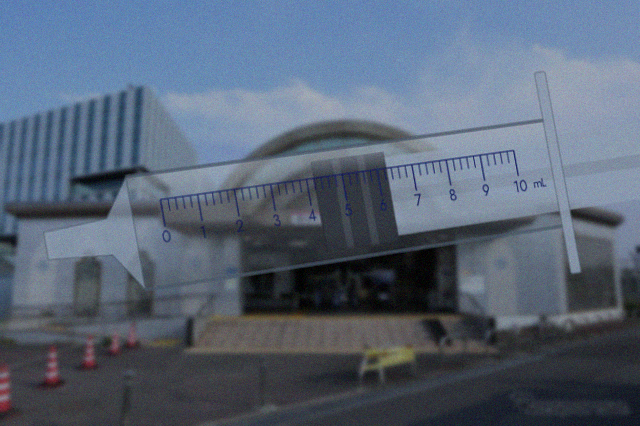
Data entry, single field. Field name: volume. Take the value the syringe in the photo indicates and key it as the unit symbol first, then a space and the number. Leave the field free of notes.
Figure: mL 4.2
